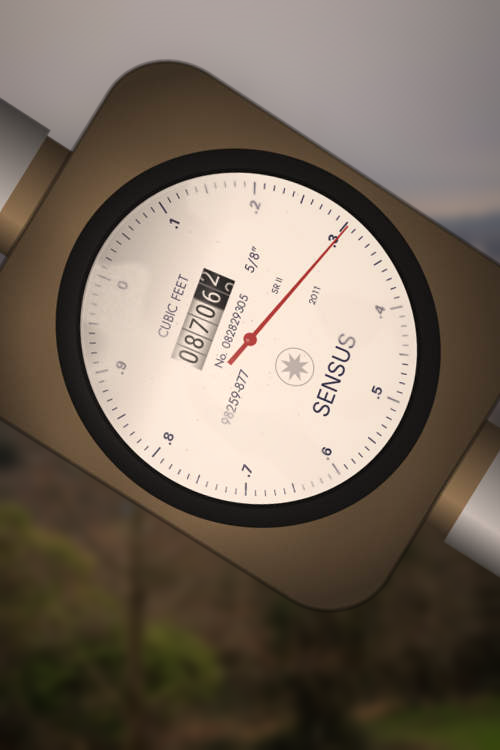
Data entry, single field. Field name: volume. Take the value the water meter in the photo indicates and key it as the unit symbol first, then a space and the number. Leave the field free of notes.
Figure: ft³ 87062.30
